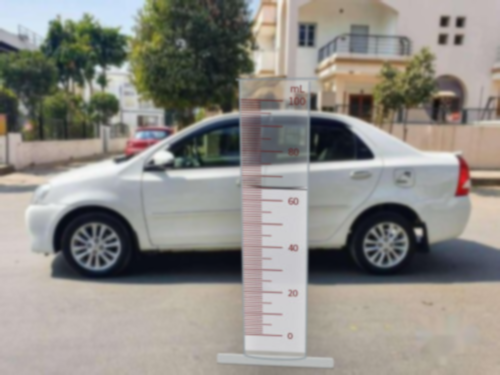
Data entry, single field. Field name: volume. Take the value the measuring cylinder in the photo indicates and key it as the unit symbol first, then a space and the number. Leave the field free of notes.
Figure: mL 65
